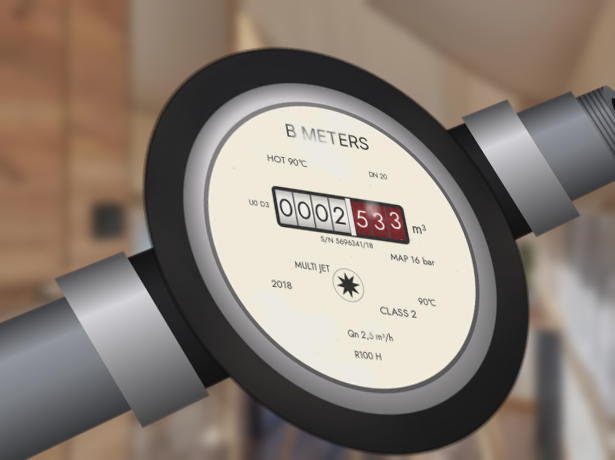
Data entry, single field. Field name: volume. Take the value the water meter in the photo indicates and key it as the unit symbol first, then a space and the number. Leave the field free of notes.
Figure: m³ 2.533
